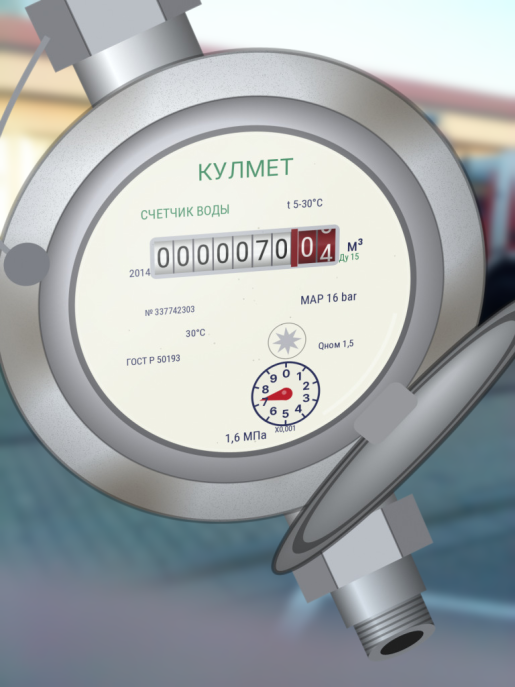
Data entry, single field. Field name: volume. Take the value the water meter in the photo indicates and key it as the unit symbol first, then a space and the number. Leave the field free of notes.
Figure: m³ 70.037
